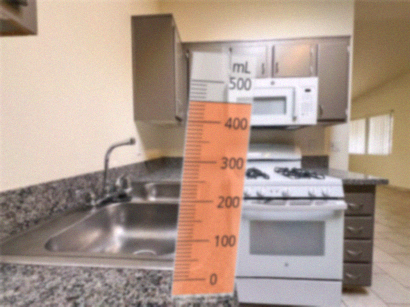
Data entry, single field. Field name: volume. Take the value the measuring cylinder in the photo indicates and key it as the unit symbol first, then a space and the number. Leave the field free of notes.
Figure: mL 450
